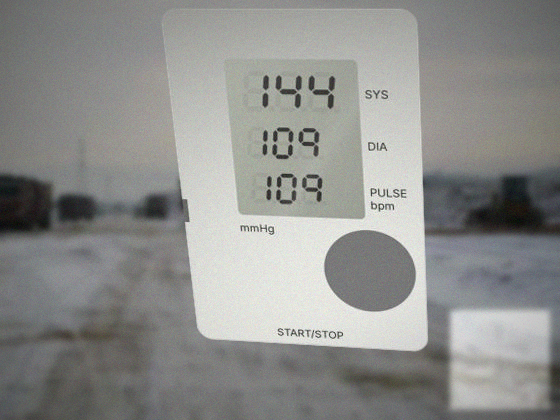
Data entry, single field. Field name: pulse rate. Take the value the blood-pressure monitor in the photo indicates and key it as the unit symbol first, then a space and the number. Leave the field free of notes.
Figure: bpm 109
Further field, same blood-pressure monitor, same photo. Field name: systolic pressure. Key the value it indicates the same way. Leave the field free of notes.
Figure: mmHg 144
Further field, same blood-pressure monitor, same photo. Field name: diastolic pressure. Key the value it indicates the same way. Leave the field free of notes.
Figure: mmHg 109
